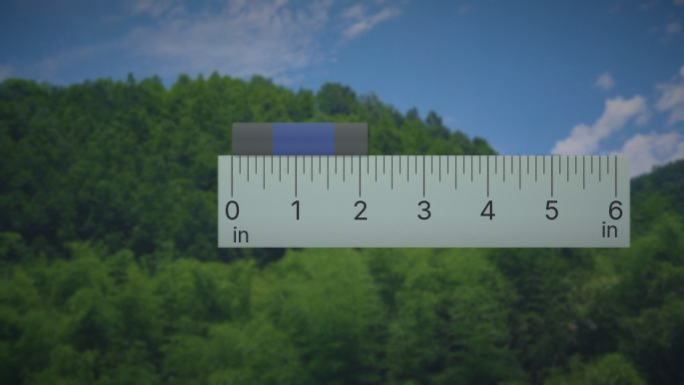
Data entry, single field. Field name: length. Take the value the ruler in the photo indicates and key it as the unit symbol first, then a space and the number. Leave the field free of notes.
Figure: in 2.125
